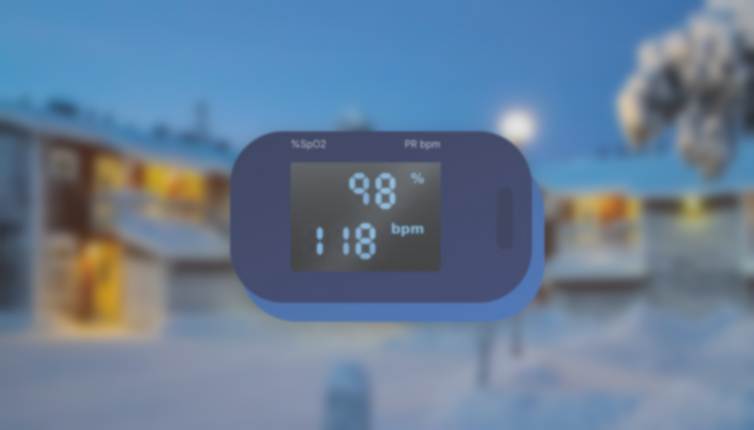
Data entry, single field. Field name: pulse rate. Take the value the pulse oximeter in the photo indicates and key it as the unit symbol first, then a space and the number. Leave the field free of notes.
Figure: bpm 118
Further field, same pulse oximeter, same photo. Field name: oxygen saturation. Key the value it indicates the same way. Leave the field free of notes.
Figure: % 98
